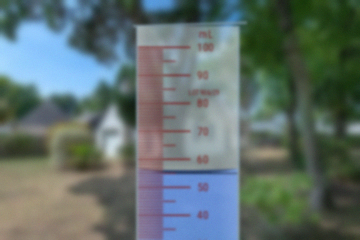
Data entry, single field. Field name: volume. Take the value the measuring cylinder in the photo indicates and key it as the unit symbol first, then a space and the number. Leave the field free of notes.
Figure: mL 55
